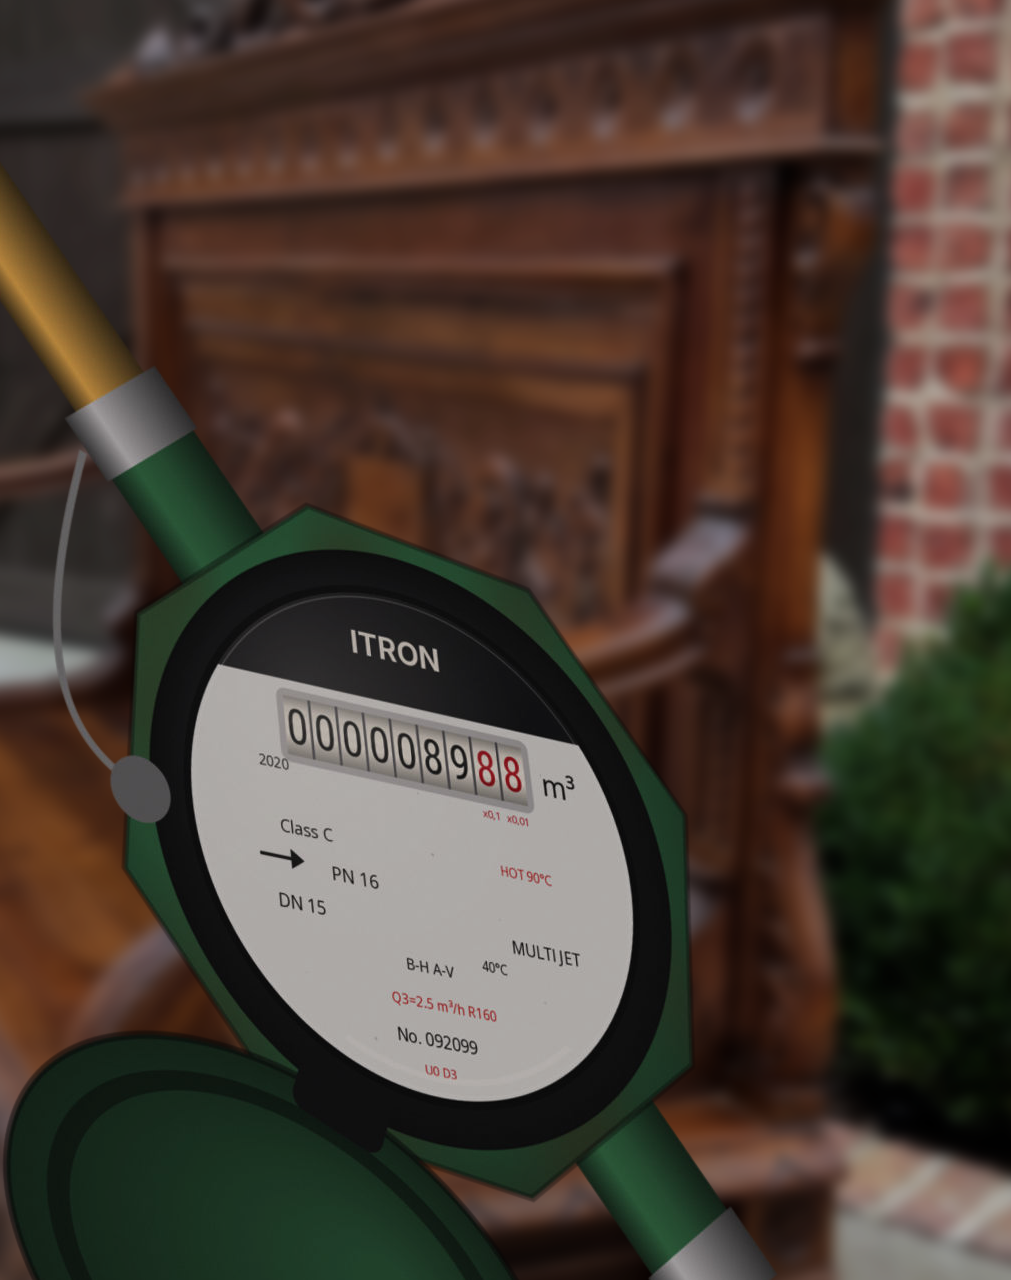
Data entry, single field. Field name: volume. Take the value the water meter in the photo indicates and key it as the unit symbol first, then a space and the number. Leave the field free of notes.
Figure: m³ 89.88
